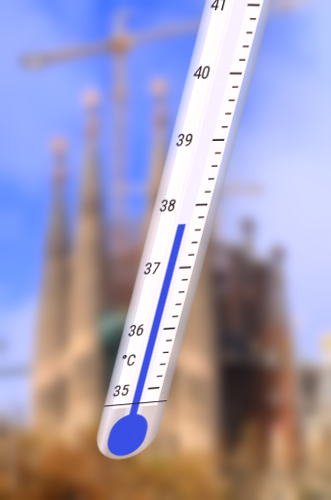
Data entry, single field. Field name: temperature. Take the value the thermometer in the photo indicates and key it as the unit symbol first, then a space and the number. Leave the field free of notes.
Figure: °C 37.7
